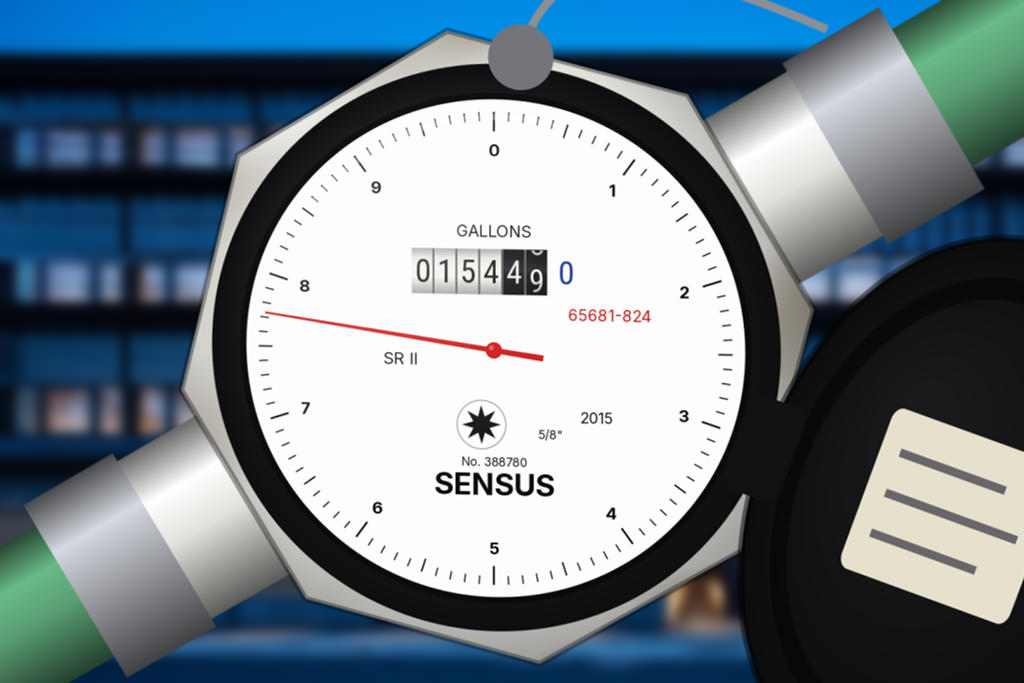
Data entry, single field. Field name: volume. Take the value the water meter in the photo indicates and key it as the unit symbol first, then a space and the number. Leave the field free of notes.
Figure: gal 154487.7
